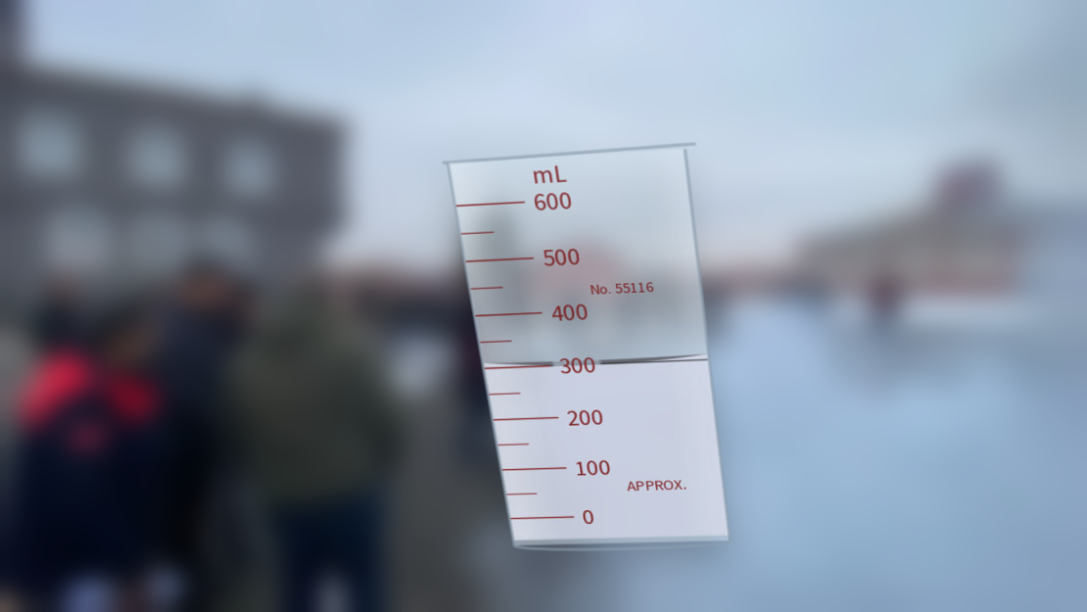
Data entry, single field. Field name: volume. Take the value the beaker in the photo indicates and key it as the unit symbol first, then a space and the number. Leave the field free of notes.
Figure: mL 300
